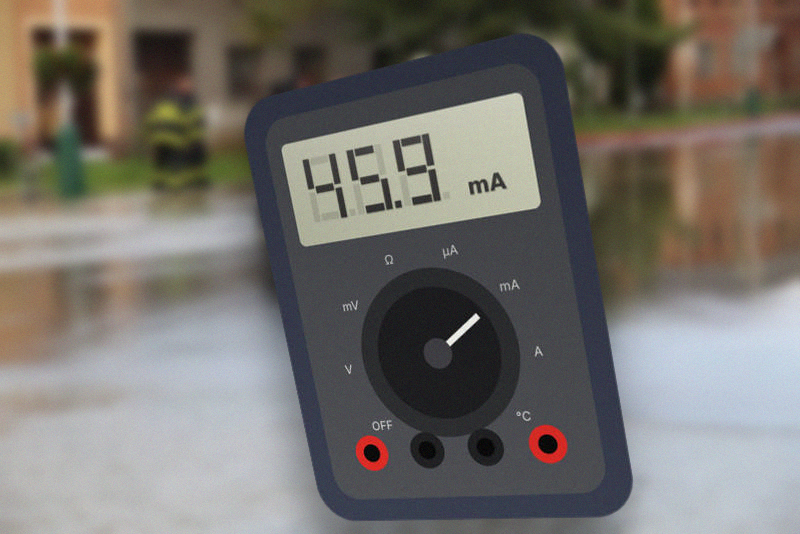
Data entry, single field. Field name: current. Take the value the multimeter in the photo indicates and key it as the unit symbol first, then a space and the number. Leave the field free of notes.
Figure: mA 45.9
